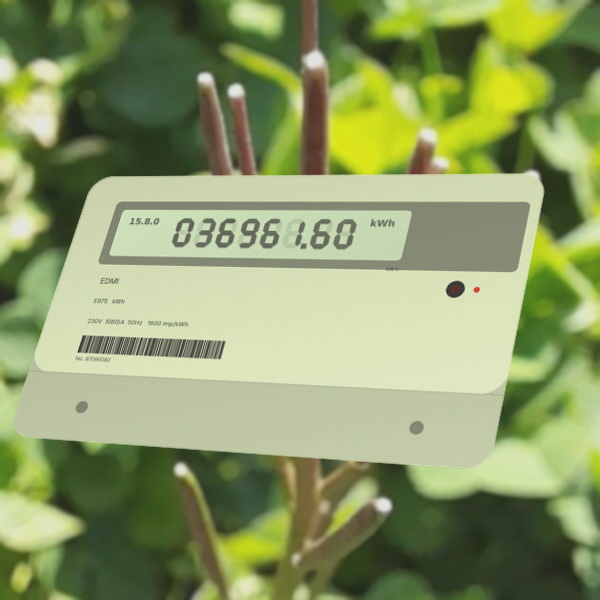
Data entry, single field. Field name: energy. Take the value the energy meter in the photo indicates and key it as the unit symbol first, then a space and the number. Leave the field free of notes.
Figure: kWh 36961.60
